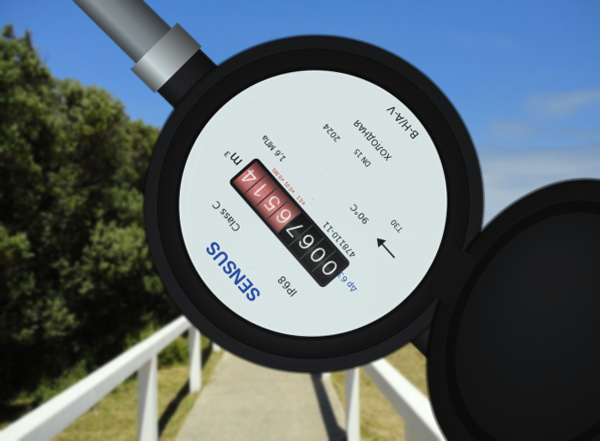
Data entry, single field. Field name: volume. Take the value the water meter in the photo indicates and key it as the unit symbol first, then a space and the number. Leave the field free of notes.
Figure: m³ 67.6514
